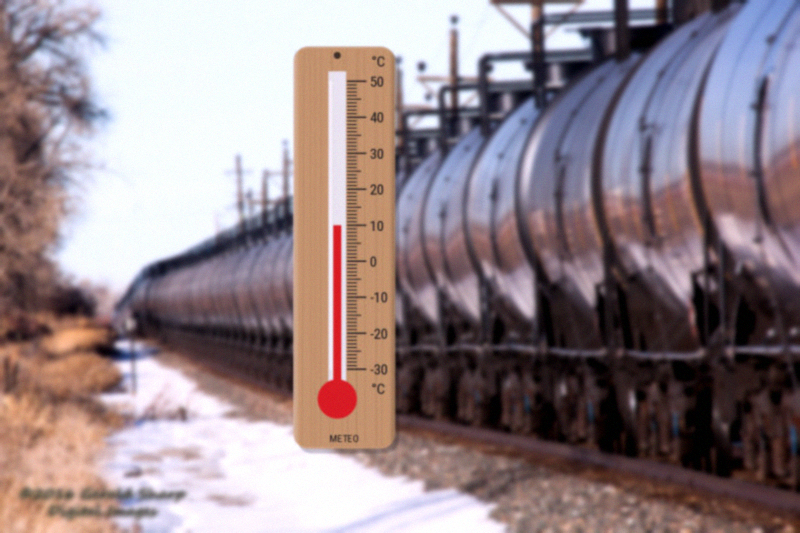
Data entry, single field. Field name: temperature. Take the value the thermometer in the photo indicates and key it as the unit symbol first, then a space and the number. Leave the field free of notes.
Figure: °C 10
